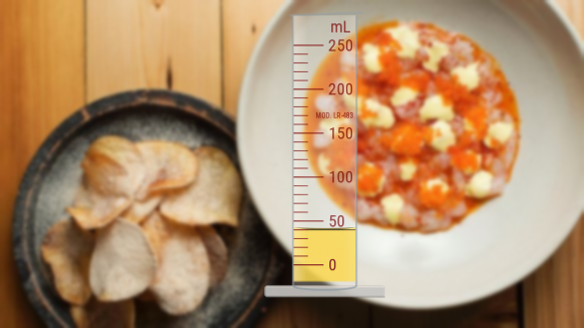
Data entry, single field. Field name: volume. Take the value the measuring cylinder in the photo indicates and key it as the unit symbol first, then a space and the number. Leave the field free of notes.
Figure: mL 40
